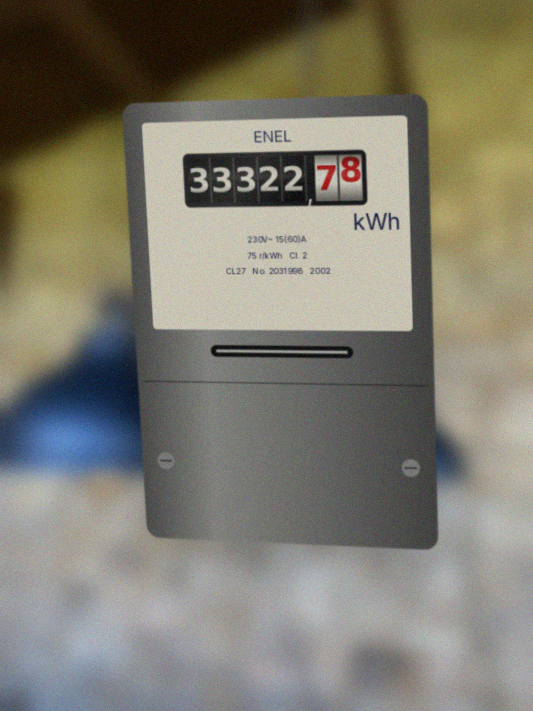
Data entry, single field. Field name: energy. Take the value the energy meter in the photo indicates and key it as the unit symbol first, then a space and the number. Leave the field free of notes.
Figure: kWh 33322.78
